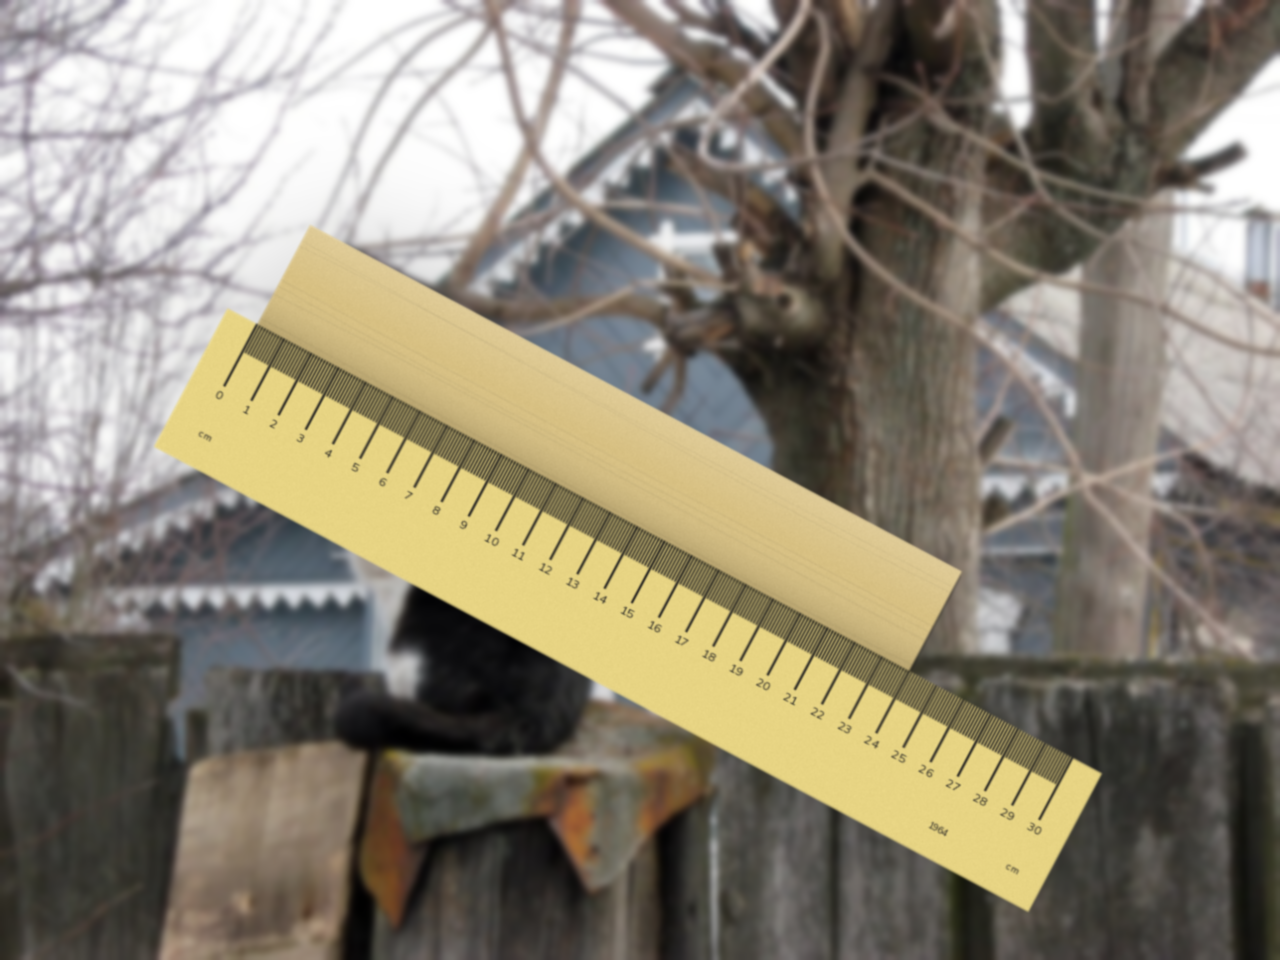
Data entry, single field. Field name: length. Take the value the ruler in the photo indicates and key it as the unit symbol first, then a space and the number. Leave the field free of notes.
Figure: cm 24
